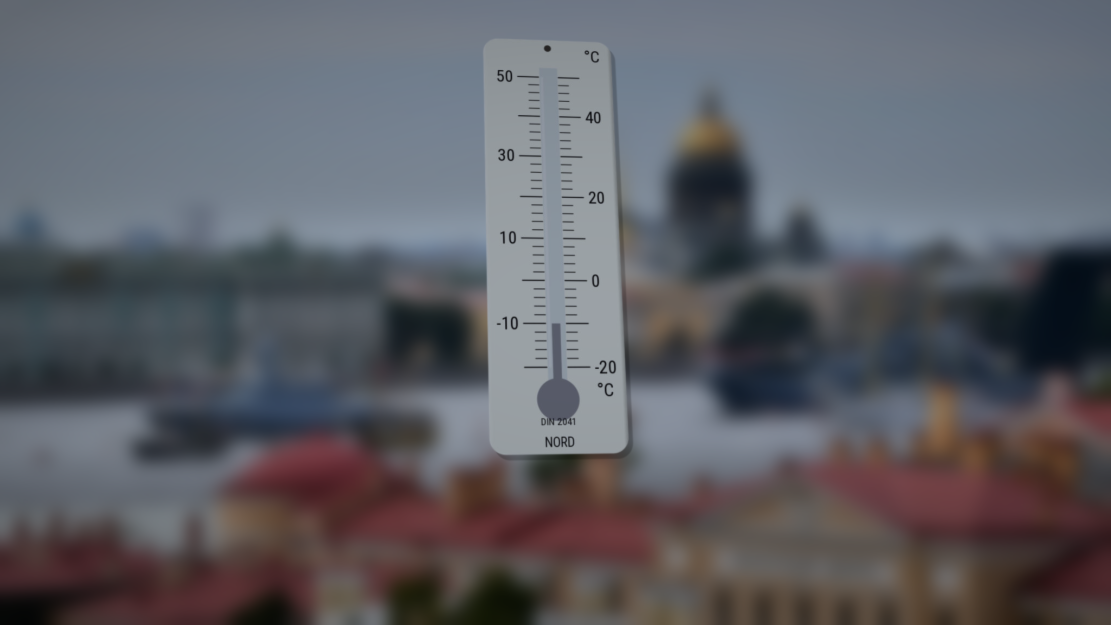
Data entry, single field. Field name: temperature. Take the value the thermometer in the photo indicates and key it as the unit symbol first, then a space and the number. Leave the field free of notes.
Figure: °C -10
